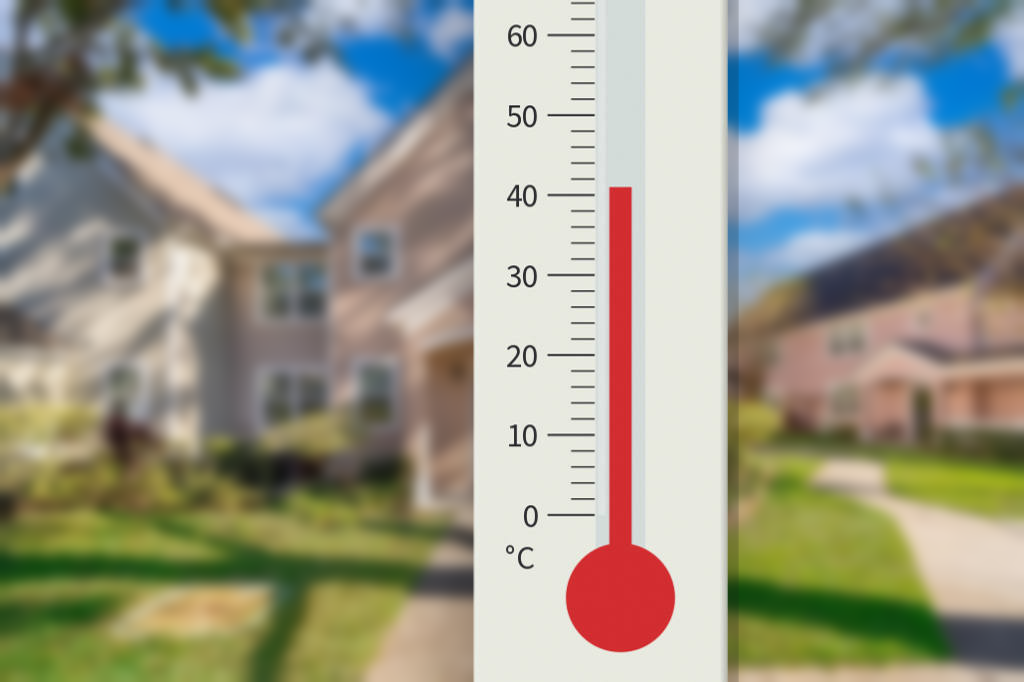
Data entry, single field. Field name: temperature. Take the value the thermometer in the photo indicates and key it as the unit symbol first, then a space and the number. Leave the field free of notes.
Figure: °C 41
